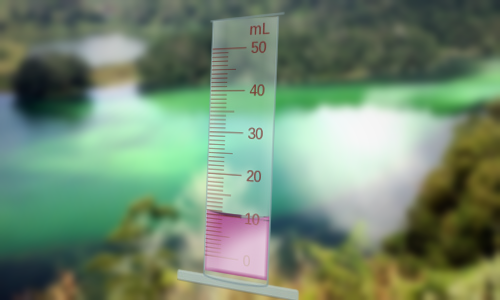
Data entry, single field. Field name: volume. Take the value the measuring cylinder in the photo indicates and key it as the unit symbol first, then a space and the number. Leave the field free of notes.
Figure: mL 10
